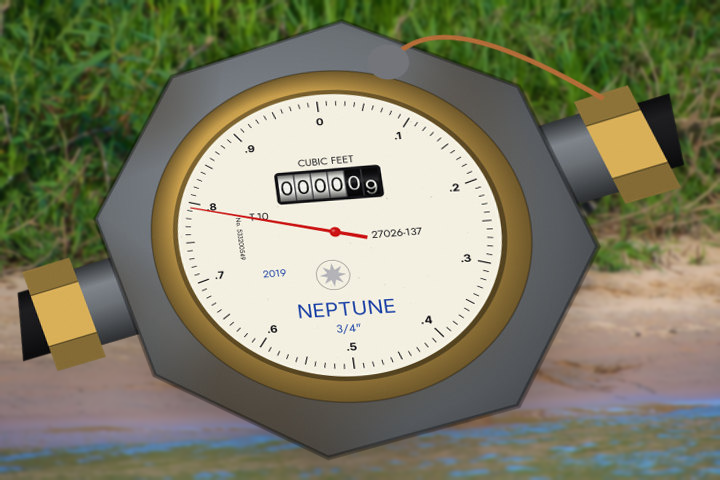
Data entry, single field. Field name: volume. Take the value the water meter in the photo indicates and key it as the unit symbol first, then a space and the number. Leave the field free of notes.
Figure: ft³ 8.79
